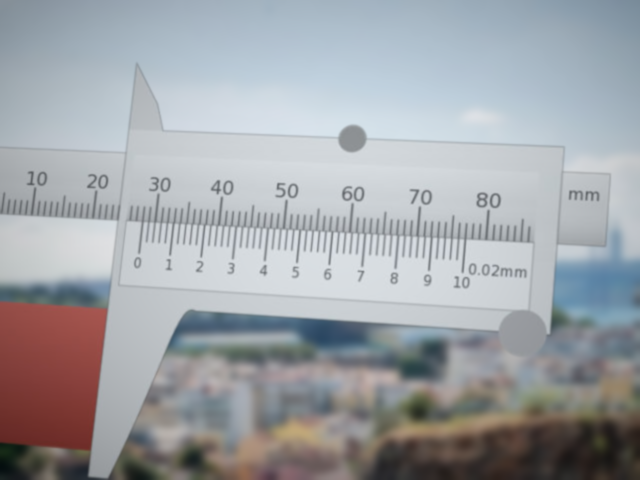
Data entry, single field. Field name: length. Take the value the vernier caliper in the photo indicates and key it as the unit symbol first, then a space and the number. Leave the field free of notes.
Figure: mm 28.0
